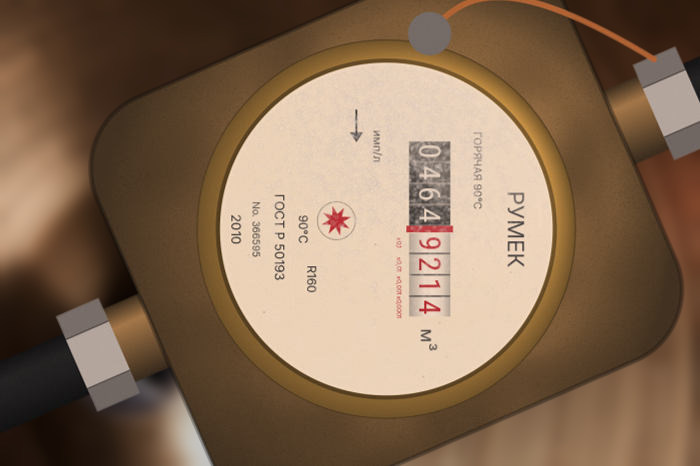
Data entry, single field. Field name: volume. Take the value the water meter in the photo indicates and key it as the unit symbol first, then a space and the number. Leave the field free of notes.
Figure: m³ 464.9214
